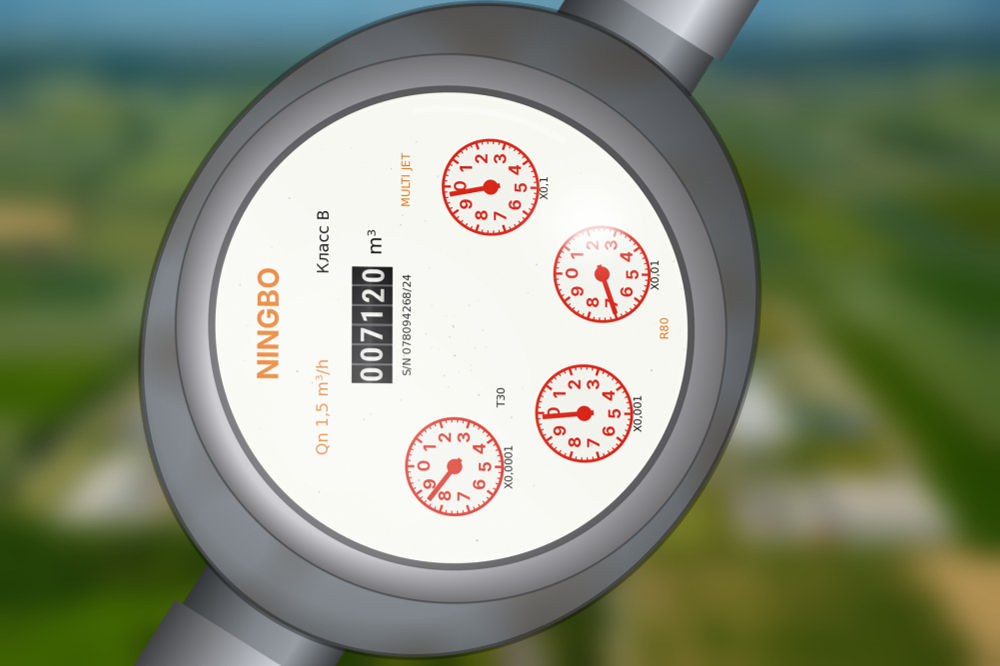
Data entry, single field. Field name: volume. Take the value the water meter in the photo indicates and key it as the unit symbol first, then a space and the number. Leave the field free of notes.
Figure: m³ 7119.9698
